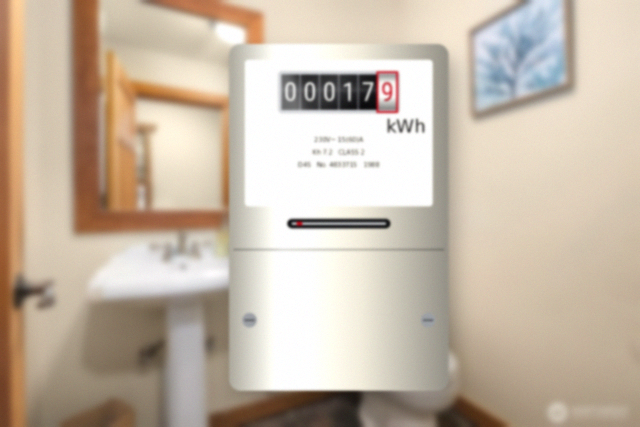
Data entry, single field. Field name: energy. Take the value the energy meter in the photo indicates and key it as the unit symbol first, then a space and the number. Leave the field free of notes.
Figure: kWh 17.9
